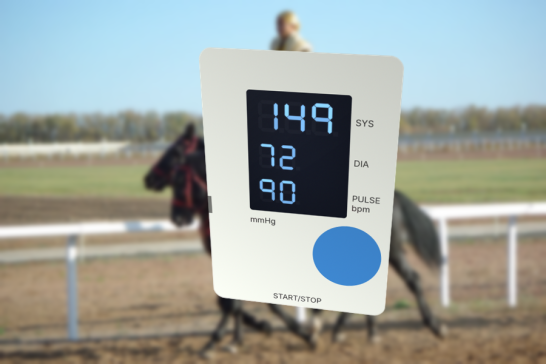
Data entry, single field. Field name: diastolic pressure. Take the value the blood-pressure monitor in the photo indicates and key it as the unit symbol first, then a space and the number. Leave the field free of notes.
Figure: mmHg 72
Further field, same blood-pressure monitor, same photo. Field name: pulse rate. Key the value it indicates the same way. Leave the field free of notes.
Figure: bpm 90
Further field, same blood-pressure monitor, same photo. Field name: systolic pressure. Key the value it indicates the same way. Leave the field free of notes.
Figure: mmHg 149
